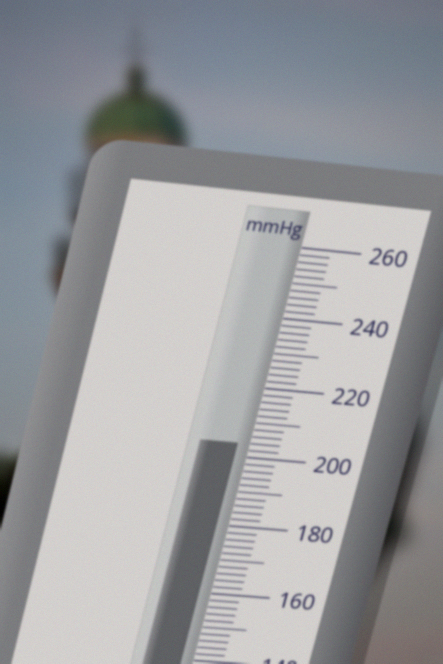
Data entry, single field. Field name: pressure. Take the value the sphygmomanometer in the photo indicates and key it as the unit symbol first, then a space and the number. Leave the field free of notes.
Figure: mmHg 204
